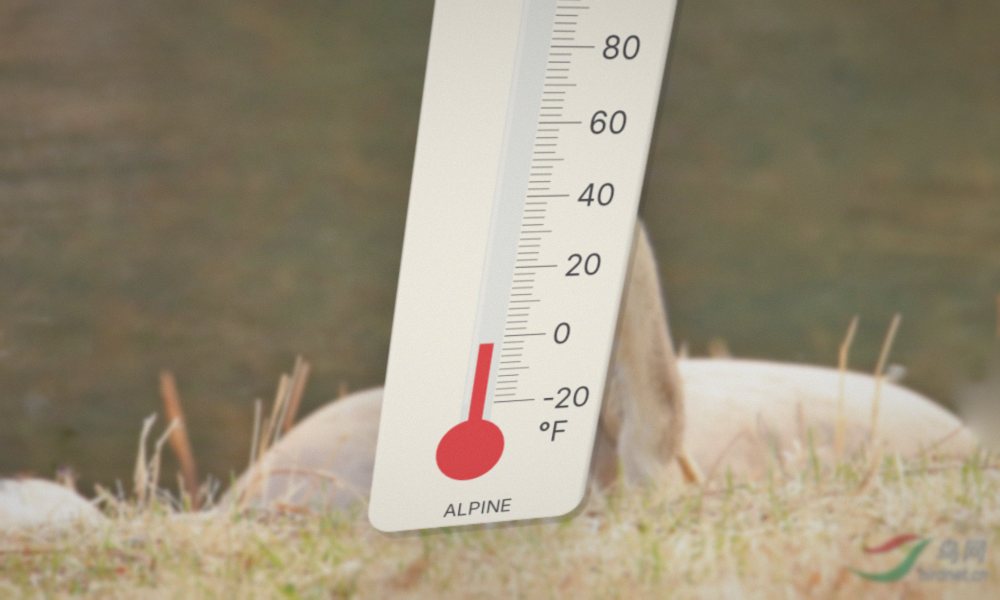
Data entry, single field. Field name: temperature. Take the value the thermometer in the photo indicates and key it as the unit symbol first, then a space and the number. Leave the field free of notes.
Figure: °F -2
